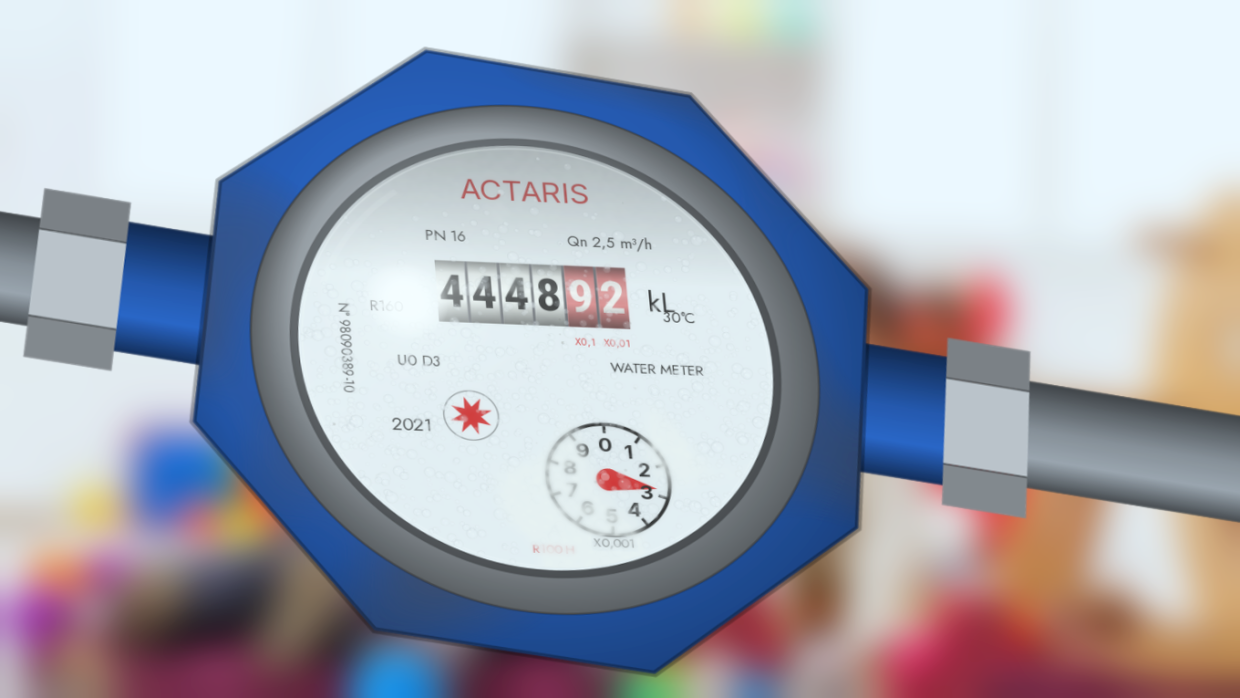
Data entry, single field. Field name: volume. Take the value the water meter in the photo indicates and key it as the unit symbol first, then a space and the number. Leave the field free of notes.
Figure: kL 4448.922
